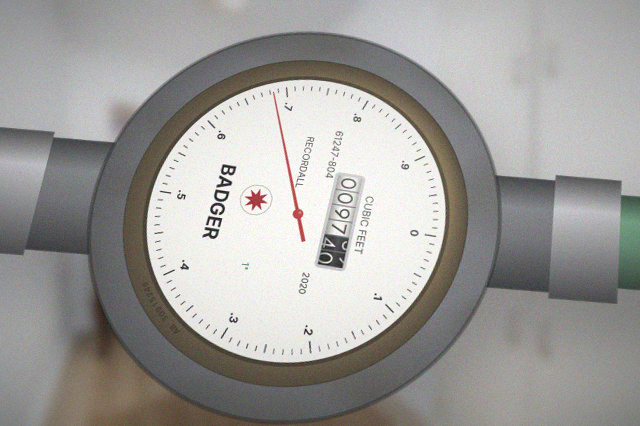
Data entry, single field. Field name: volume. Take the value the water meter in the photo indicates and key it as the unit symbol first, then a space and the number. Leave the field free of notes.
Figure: ft³ 9739.68
